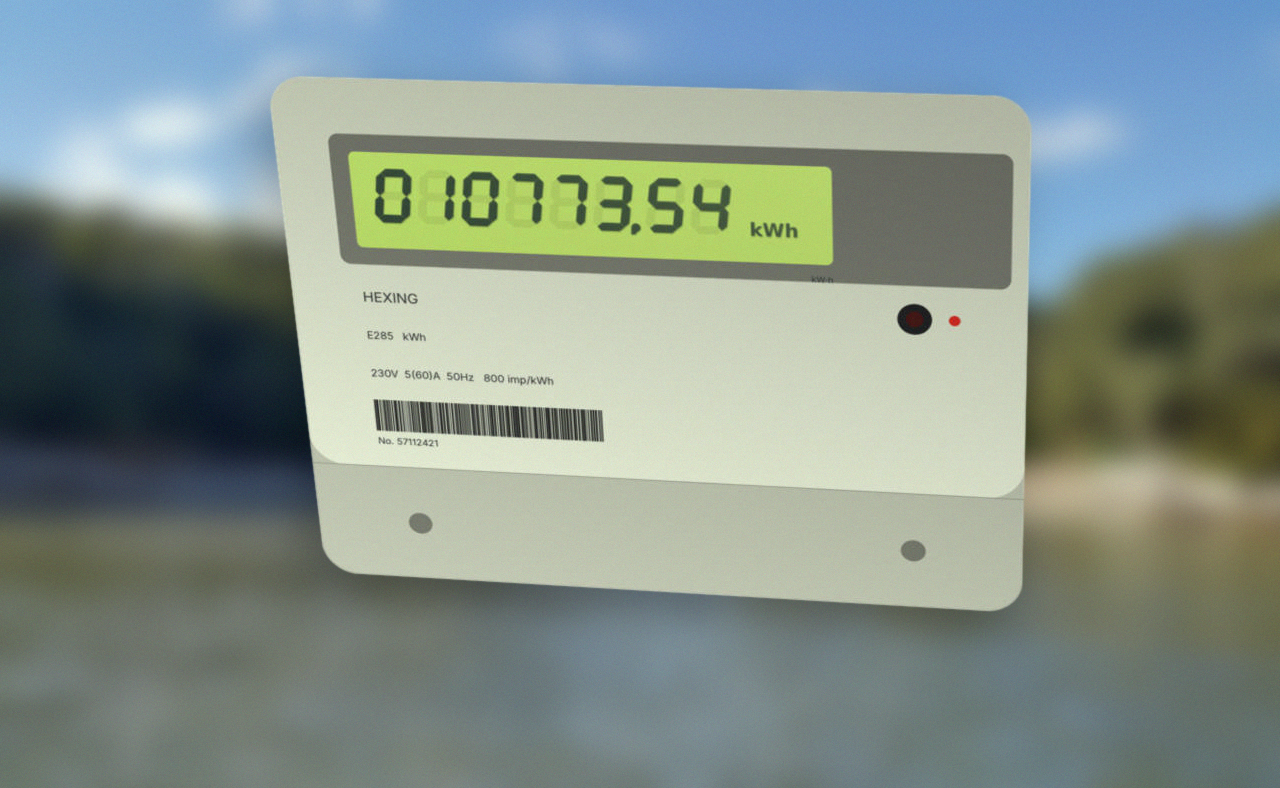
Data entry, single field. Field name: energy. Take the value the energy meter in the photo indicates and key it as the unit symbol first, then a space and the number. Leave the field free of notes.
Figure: kWh 10773.54
